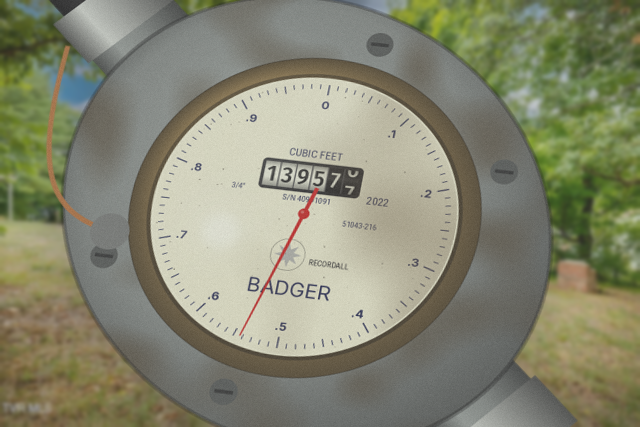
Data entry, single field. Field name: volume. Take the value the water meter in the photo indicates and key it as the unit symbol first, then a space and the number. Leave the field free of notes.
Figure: ft³ 139576.54
